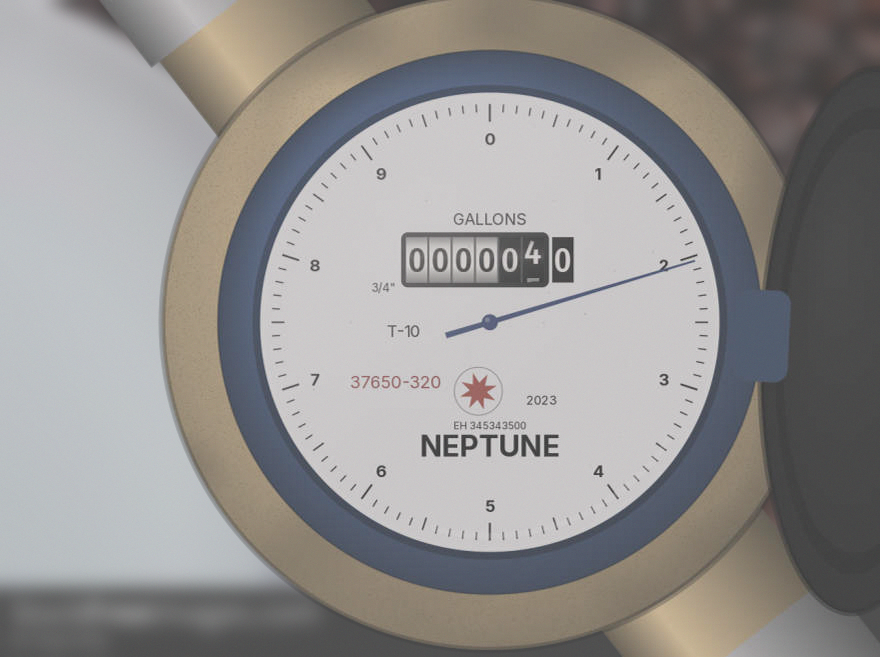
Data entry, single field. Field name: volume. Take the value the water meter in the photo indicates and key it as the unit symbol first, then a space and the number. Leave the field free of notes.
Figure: gal 42.0
